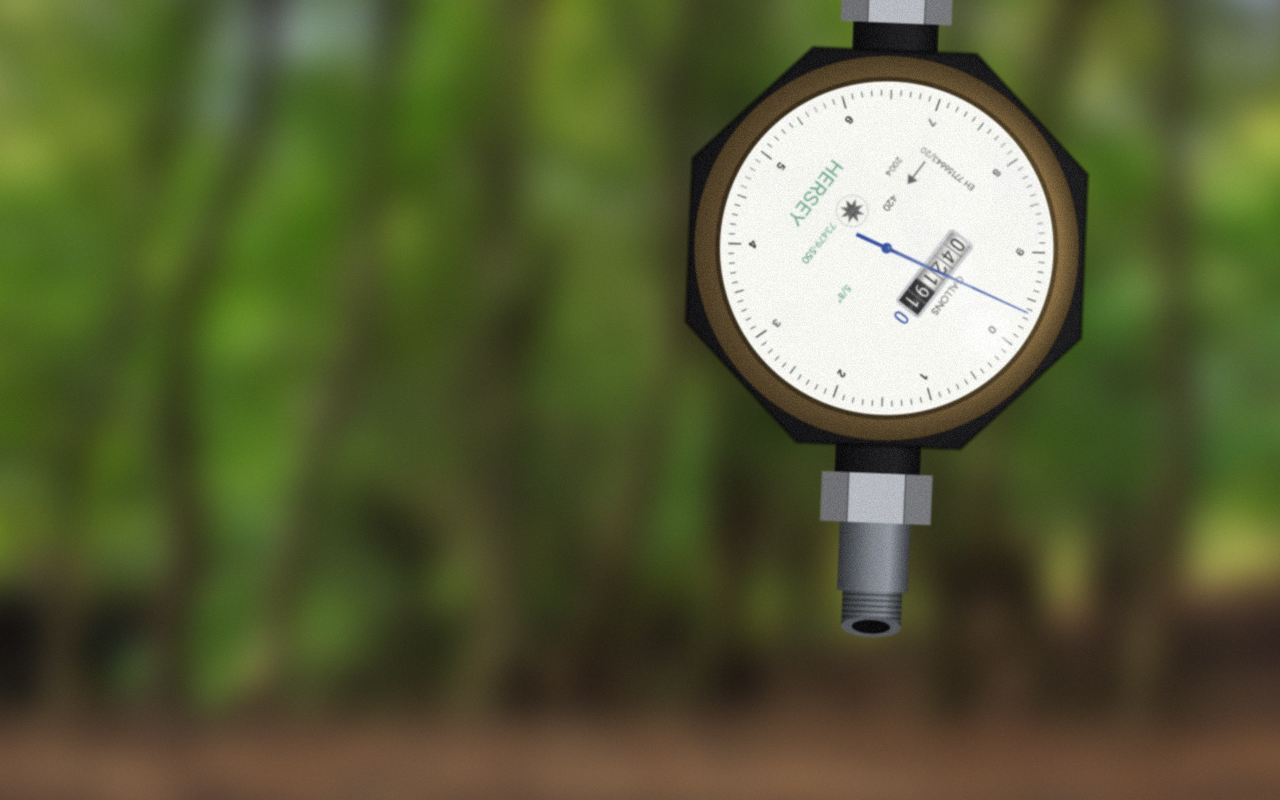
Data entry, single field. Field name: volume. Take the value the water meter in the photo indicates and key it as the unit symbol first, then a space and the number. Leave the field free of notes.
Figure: gal 421909.6
